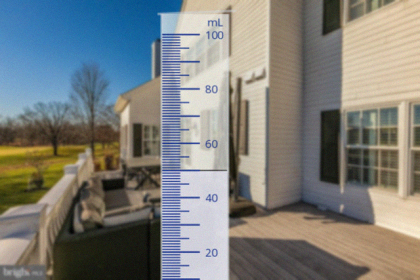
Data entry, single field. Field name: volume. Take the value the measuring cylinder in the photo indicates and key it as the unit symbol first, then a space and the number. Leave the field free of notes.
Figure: mL 50
